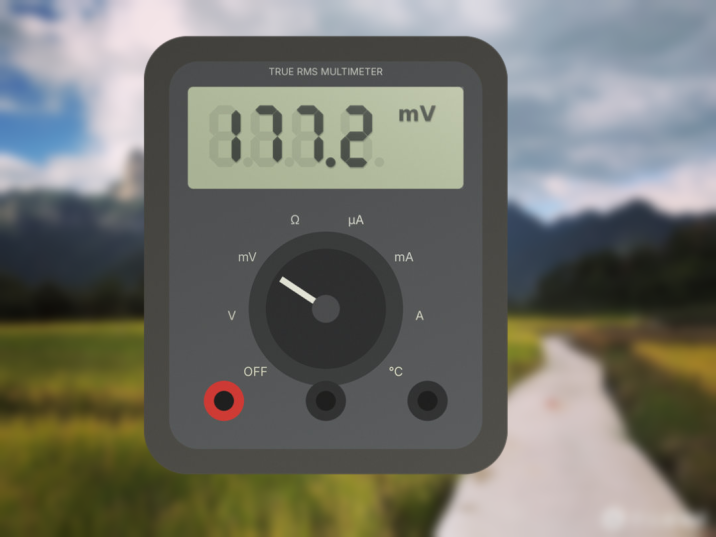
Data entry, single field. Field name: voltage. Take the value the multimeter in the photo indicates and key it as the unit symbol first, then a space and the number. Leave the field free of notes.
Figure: mV 177.2
